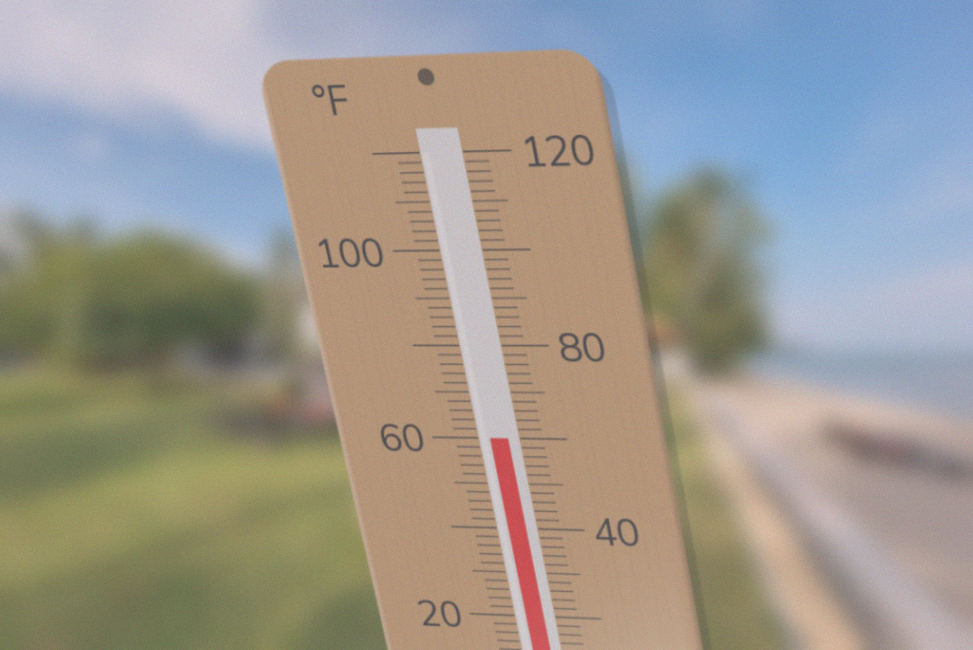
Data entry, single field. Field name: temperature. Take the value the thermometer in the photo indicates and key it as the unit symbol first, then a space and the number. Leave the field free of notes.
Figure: °F 60
